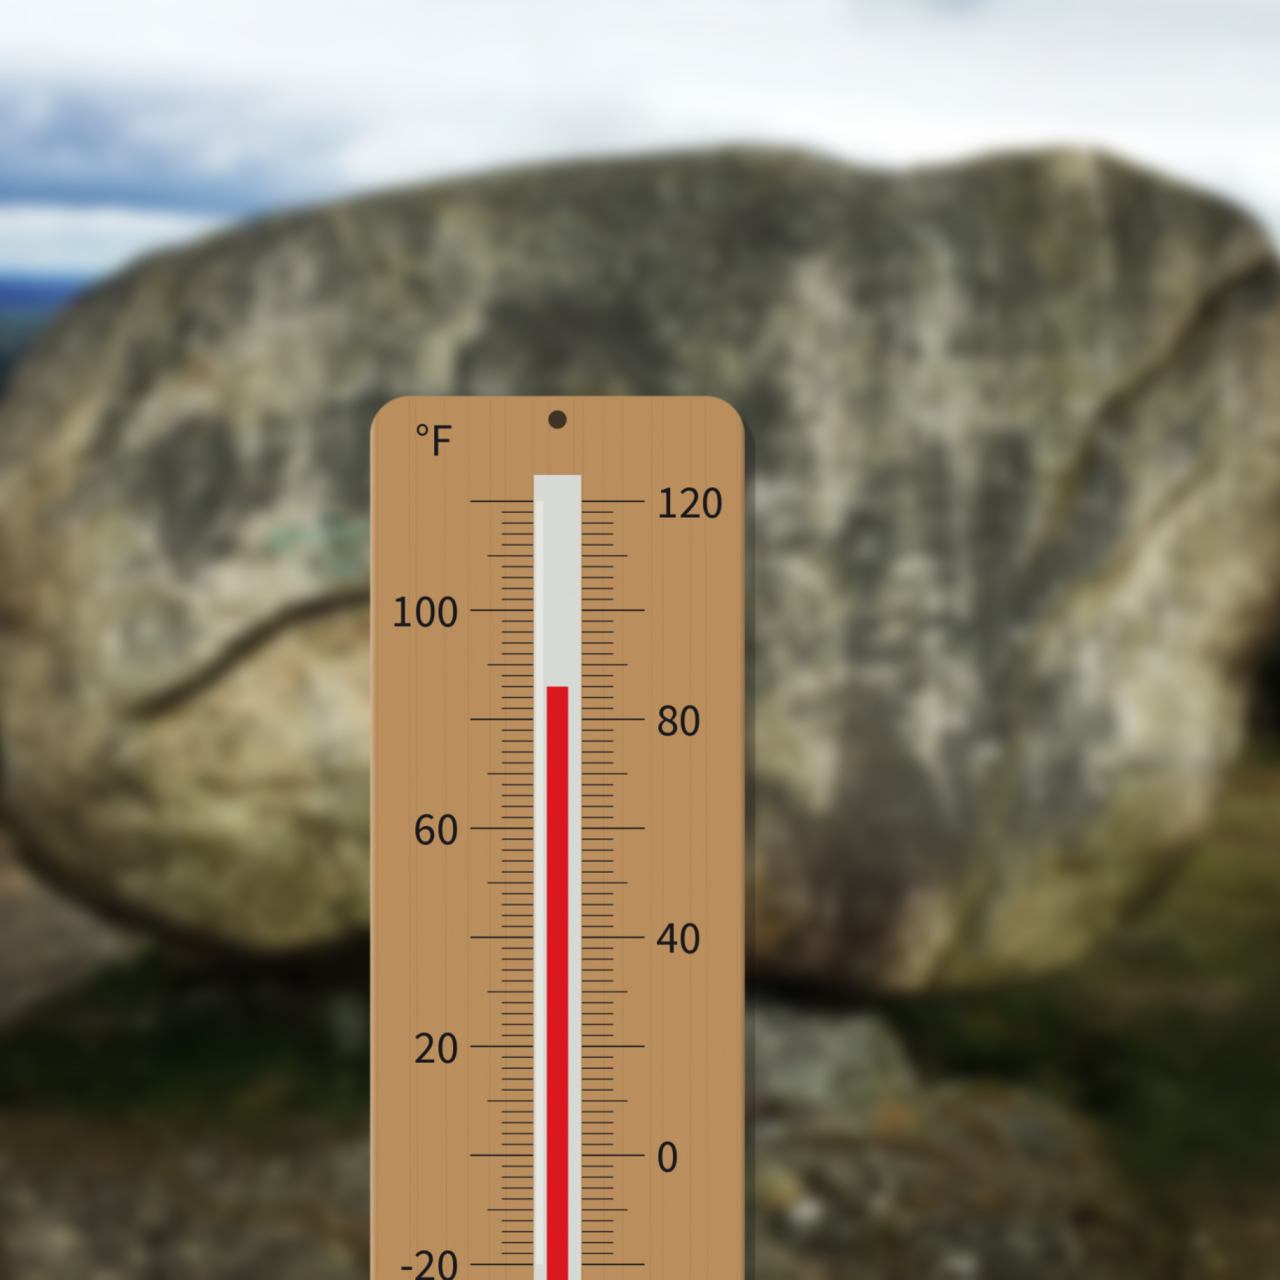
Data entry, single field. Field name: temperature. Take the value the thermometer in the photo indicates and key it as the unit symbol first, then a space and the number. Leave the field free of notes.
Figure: °F 86
